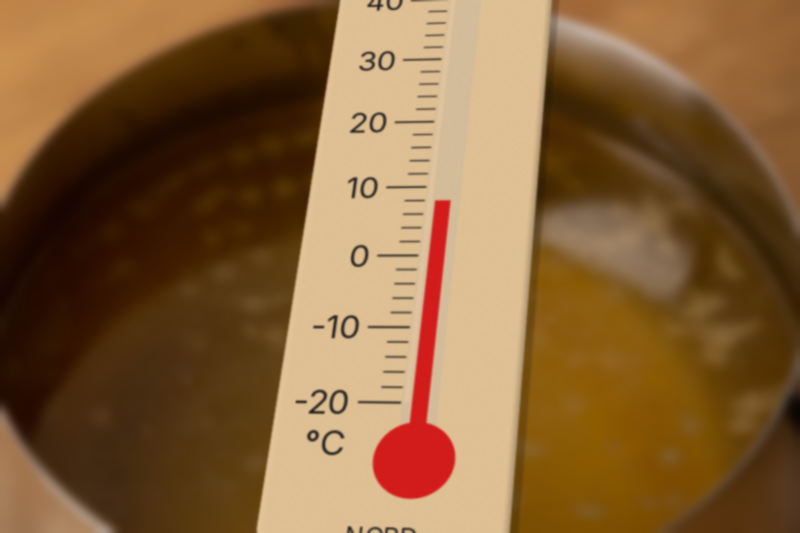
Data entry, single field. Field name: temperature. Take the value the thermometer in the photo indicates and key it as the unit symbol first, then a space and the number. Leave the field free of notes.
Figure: °C 8
